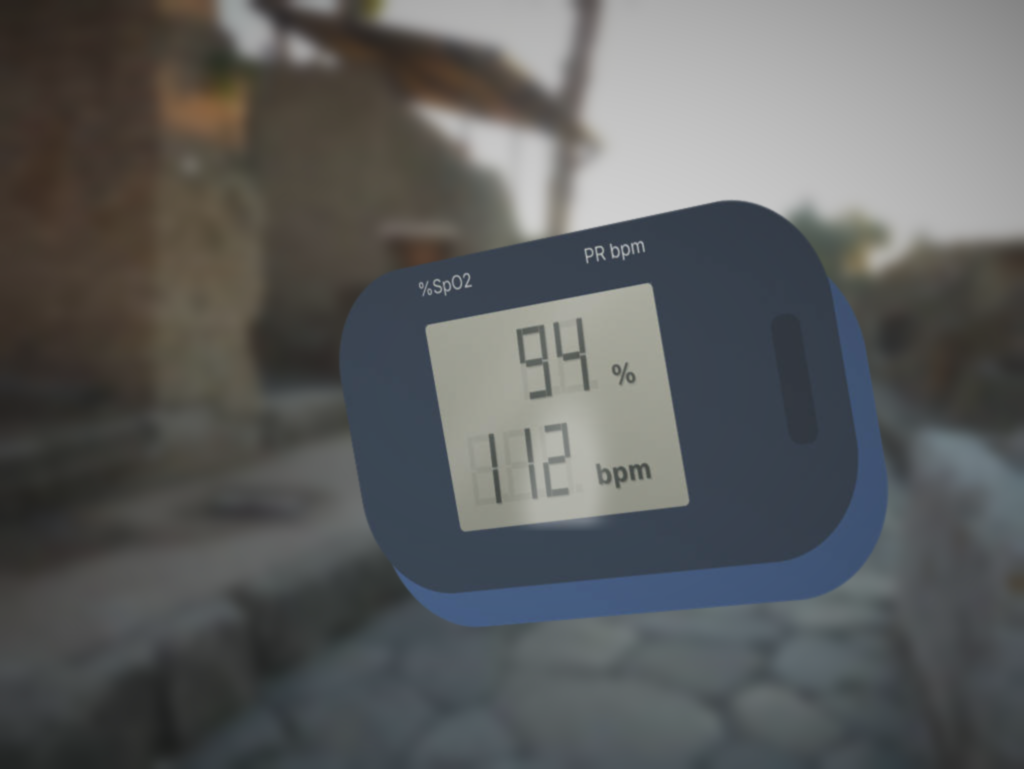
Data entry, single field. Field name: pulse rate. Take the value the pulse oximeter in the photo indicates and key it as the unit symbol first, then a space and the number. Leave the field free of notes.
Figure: bpm 112
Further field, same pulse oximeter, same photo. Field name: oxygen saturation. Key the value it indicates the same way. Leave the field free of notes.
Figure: % 94
